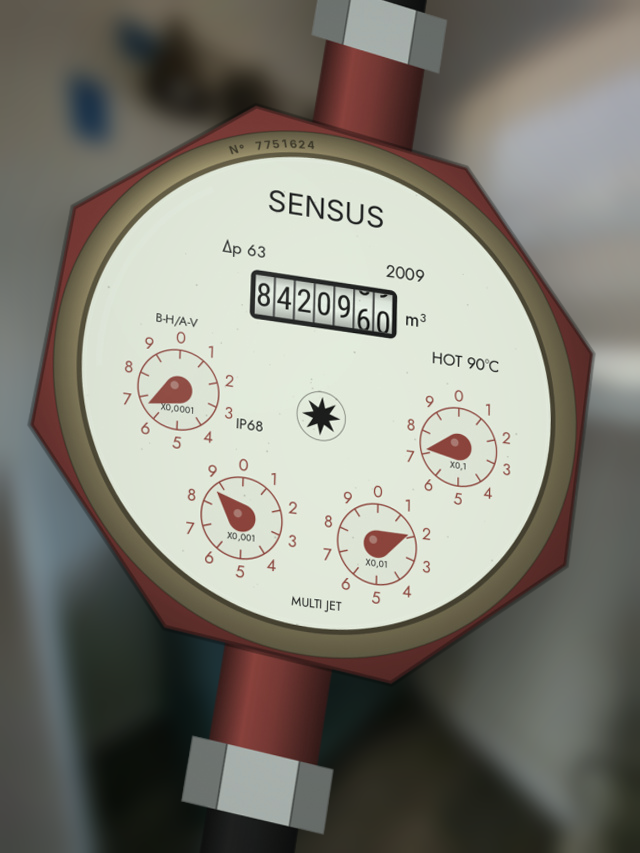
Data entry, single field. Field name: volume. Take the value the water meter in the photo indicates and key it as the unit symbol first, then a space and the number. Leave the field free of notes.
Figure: m³ 8420959.7186
